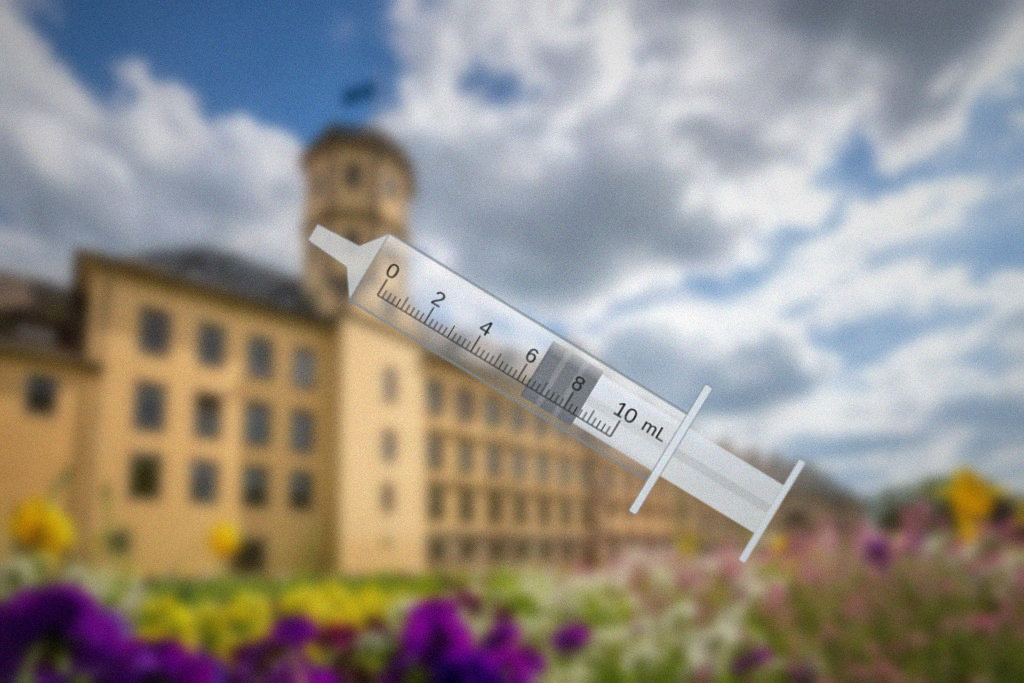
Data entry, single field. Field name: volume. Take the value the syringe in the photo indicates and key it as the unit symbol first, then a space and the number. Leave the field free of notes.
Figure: mL 6.4
